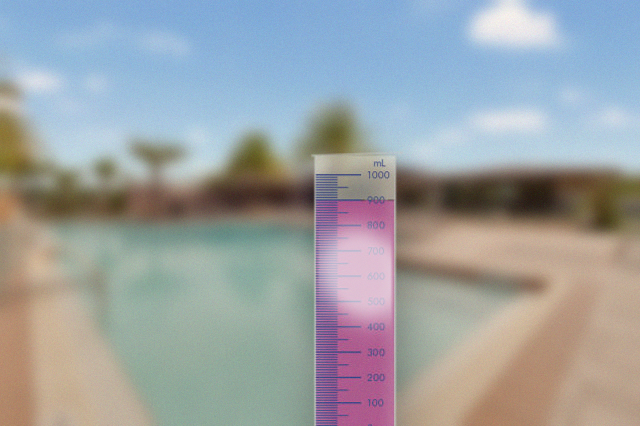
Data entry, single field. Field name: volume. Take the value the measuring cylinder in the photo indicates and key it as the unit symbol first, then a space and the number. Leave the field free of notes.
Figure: mL 900
